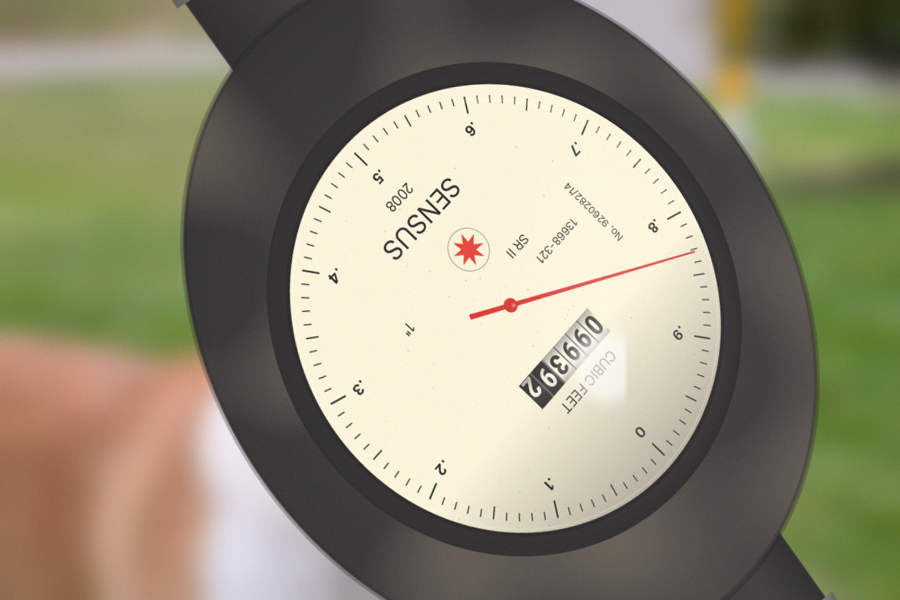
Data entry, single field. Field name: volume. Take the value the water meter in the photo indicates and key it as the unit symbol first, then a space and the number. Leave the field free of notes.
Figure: ft³ 99391.83
